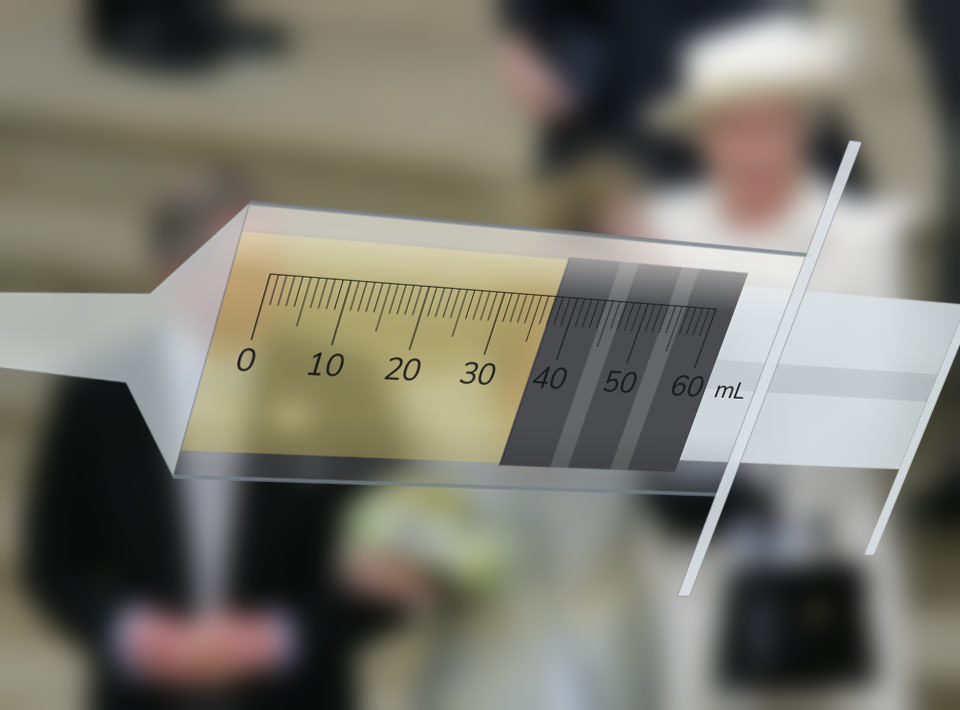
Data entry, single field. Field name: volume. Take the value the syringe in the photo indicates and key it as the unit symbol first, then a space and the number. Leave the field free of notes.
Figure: mL 37
